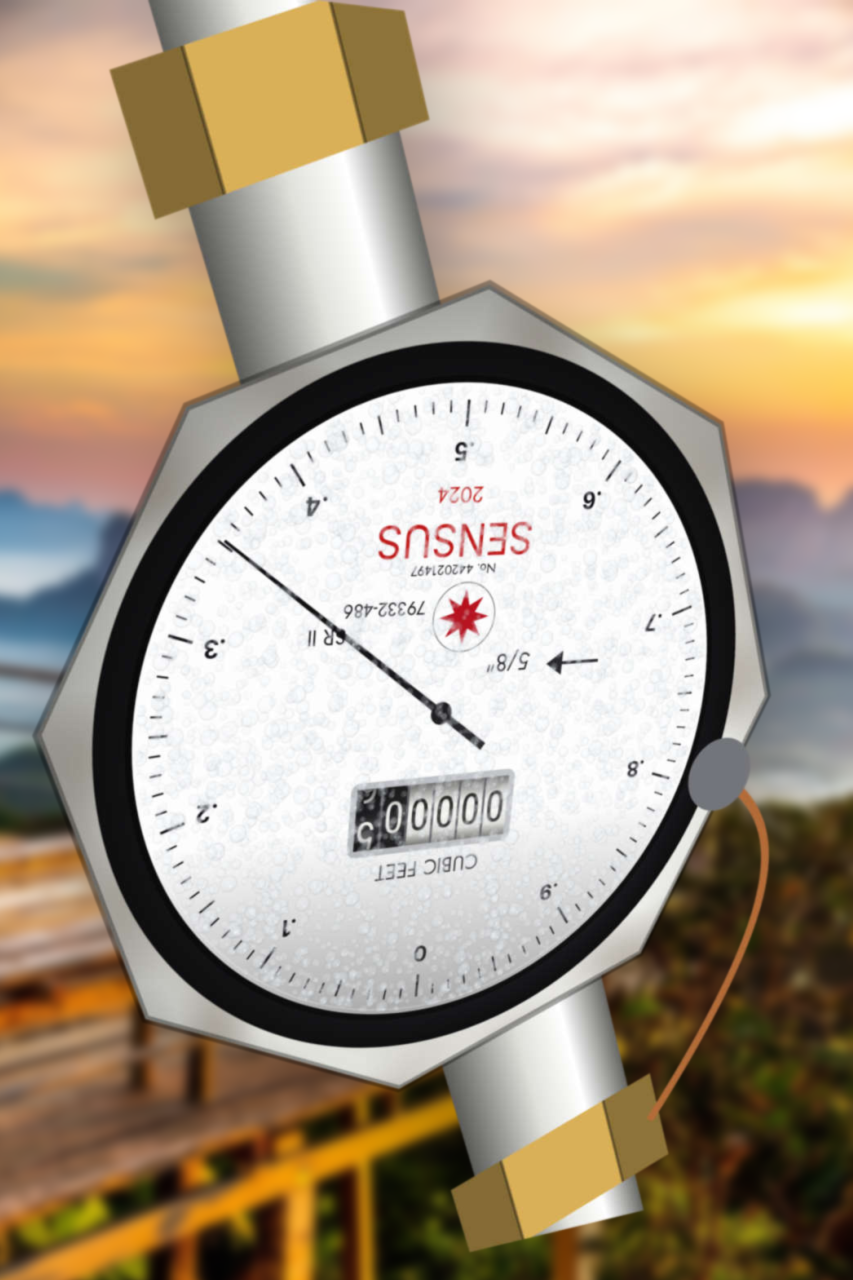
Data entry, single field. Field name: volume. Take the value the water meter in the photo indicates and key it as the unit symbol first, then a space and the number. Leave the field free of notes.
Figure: ft³ 5.35
